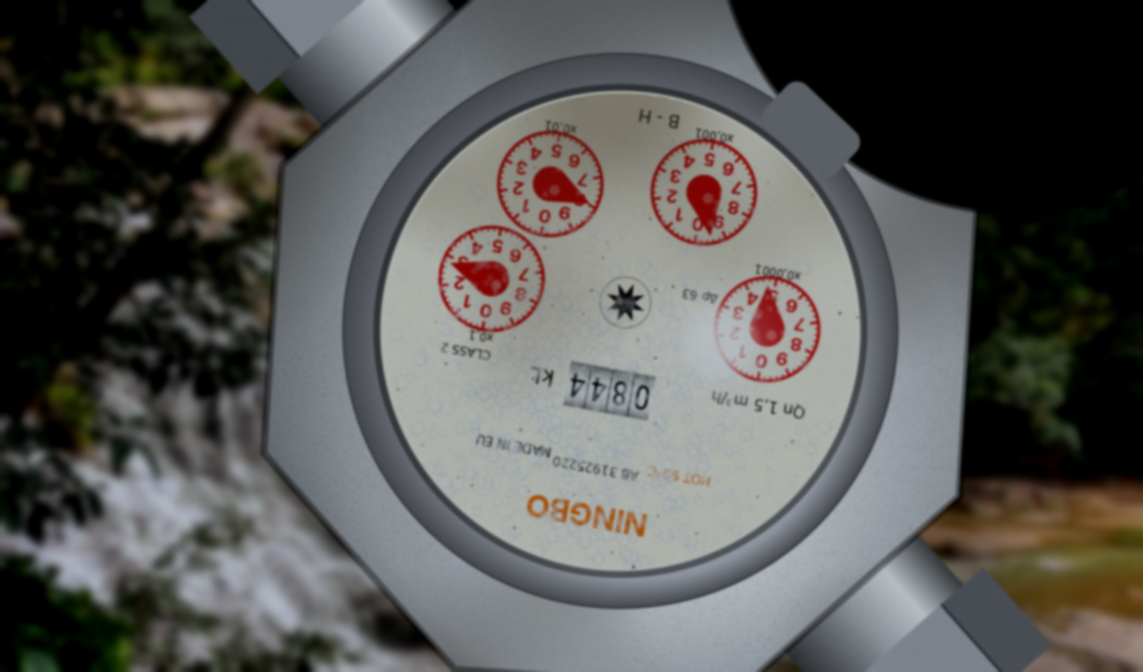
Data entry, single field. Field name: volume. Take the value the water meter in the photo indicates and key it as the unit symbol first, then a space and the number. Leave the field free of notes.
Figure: kL 844.2794
